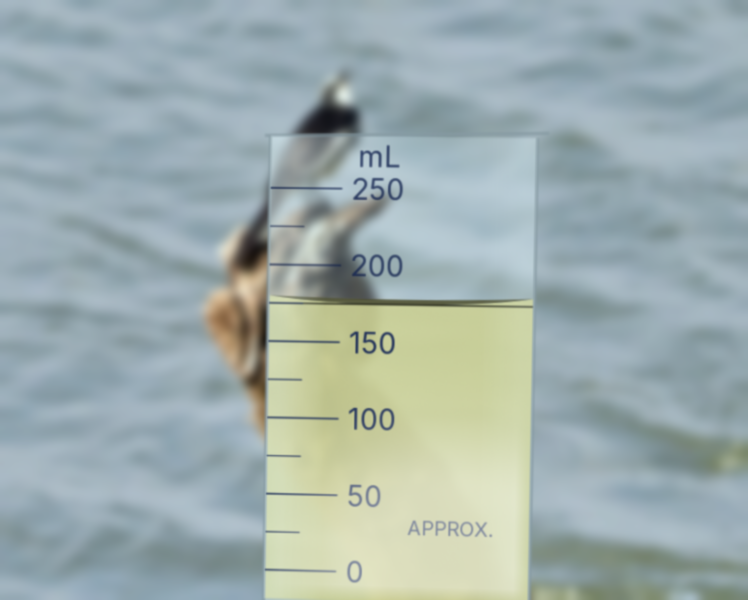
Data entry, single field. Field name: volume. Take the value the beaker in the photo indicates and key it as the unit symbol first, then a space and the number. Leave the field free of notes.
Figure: mL 175
